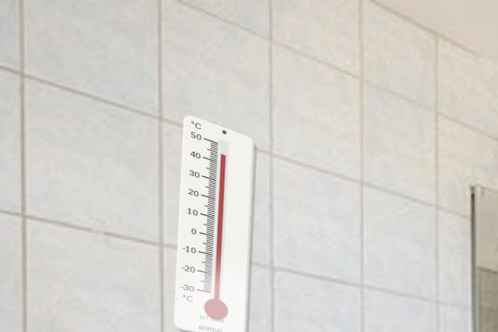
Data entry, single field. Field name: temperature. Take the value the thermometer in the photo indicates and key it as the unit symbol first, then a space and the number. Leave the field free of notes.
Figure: °C 45
